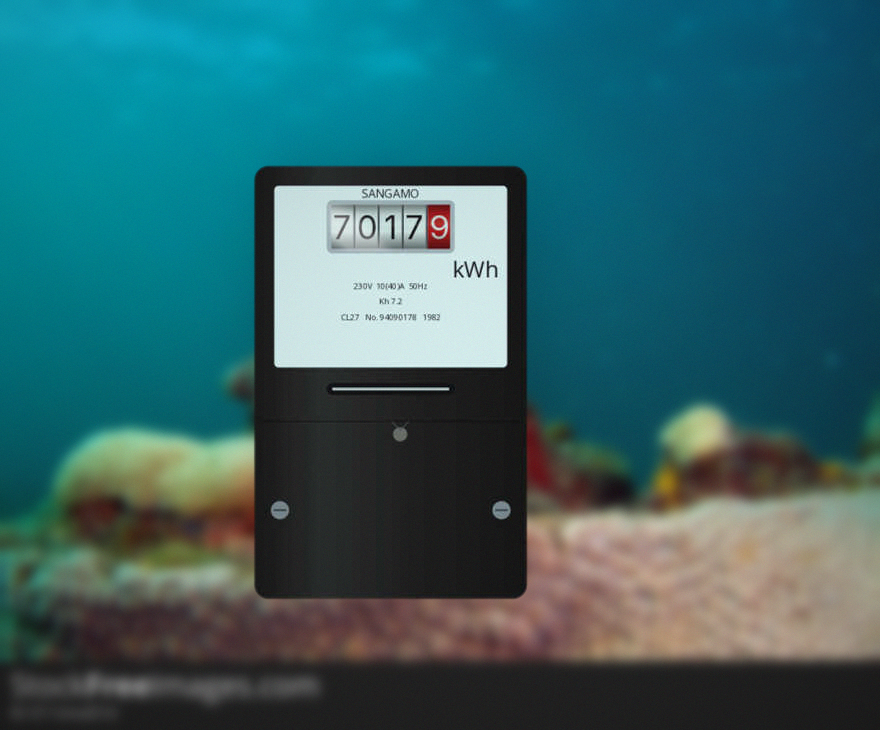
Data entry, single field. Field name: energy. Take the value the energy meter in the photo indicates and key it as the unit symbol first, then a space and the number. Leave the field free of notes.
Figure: kWh 7017.9
